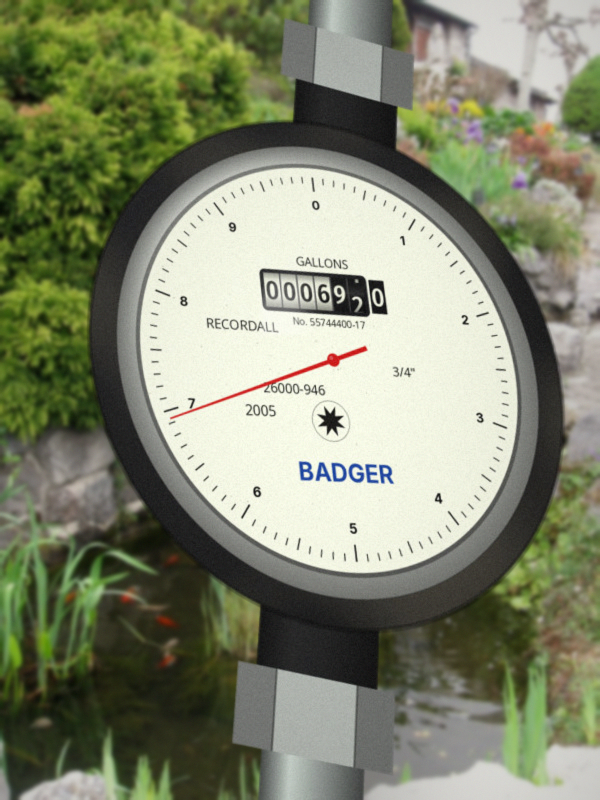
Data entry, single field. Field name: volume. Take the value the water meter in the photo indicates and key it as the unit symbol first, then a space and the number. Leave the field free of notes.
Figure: gal 6916.9
